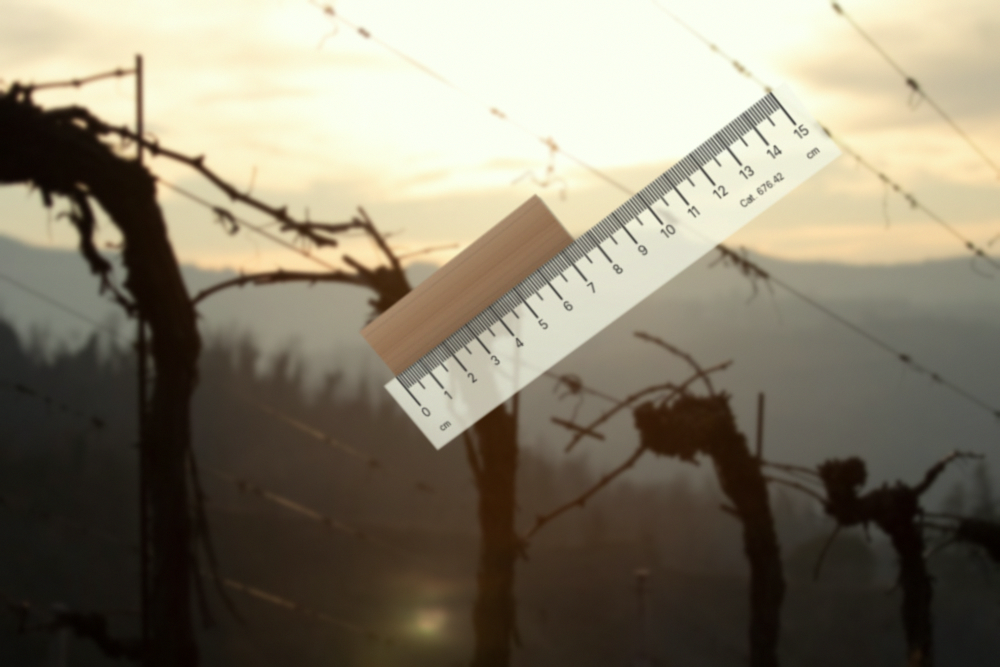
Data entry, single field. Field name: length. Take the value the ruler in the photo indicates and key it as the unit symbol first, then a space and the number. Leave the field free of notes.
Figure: cm 7.5
